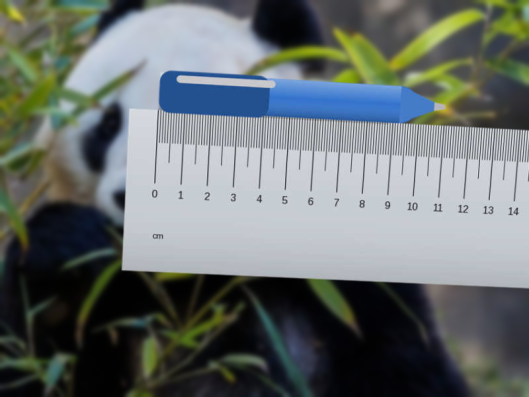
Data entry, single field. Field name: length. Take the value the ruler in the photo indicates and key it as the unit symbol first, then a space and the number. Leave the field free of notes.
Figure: cm 11
